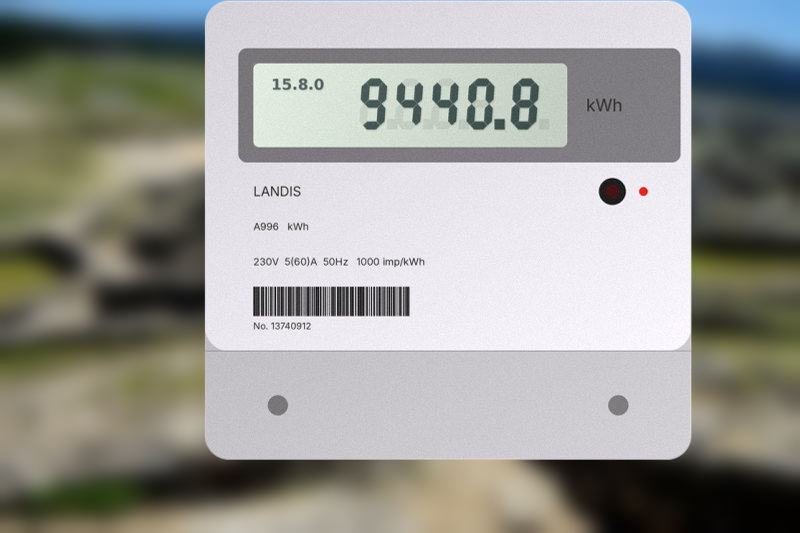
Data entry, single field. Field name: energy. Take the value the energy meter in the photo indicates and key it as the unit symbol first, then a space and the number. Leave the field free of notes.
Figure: kWh 9440.8
